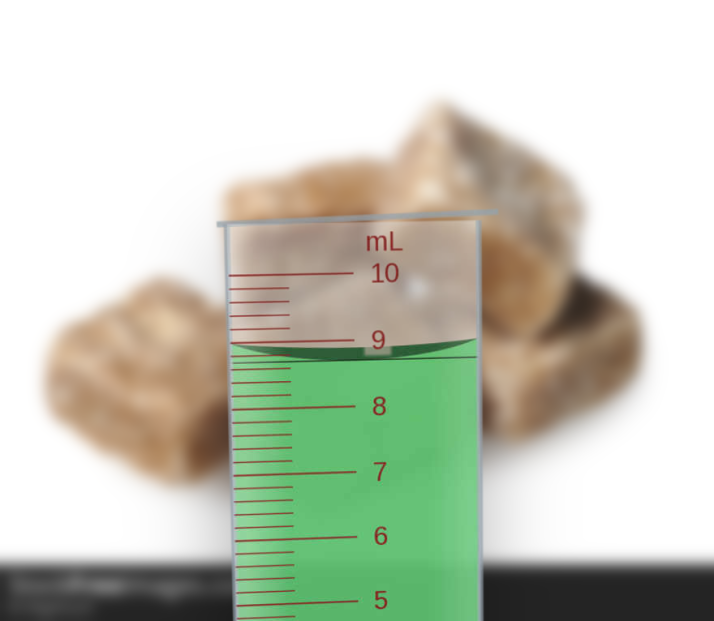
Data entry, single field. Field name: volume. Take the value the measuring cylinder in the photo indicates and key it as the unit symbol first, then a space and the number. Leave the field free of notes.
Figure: mL 8.7
